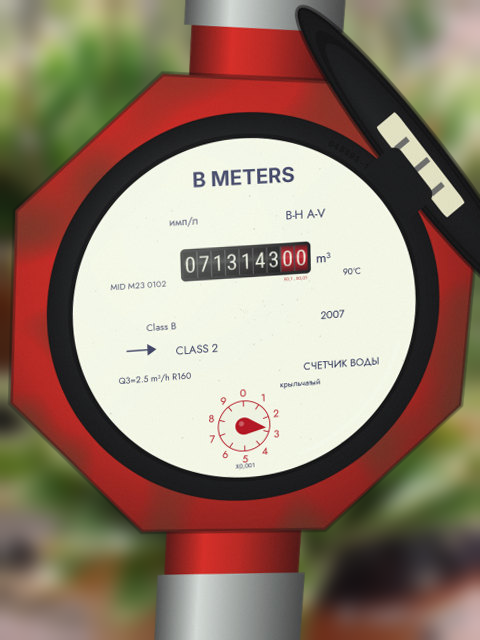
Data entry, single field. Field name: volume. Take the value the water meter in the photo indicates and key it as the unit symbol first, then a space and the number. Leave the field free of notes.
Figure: m³ 713143.002
